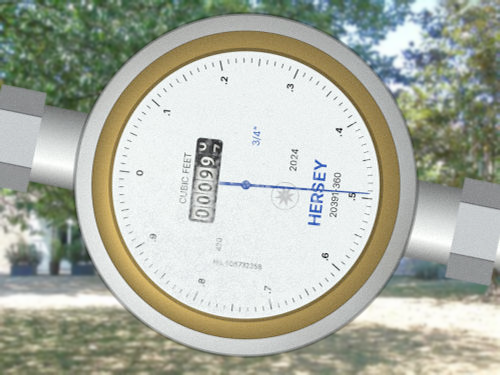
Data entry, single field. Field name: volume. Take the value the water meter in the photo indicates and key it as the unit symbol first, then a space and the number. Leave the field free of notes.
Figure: ft³ 996.49
